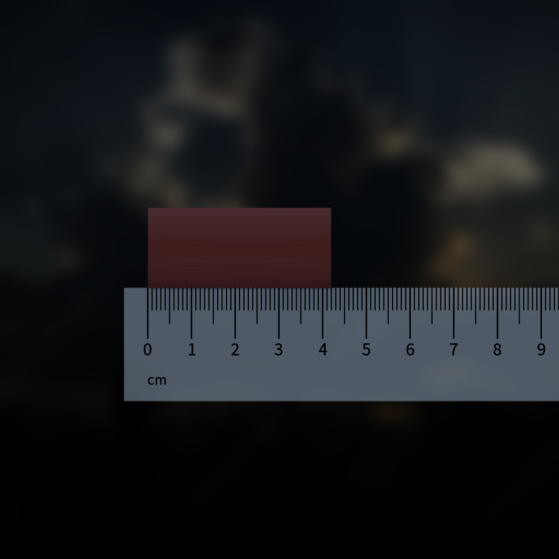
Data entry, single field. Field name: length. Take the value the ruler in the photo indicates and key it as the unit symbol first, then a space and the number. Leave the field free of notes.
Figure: cm 4.2
